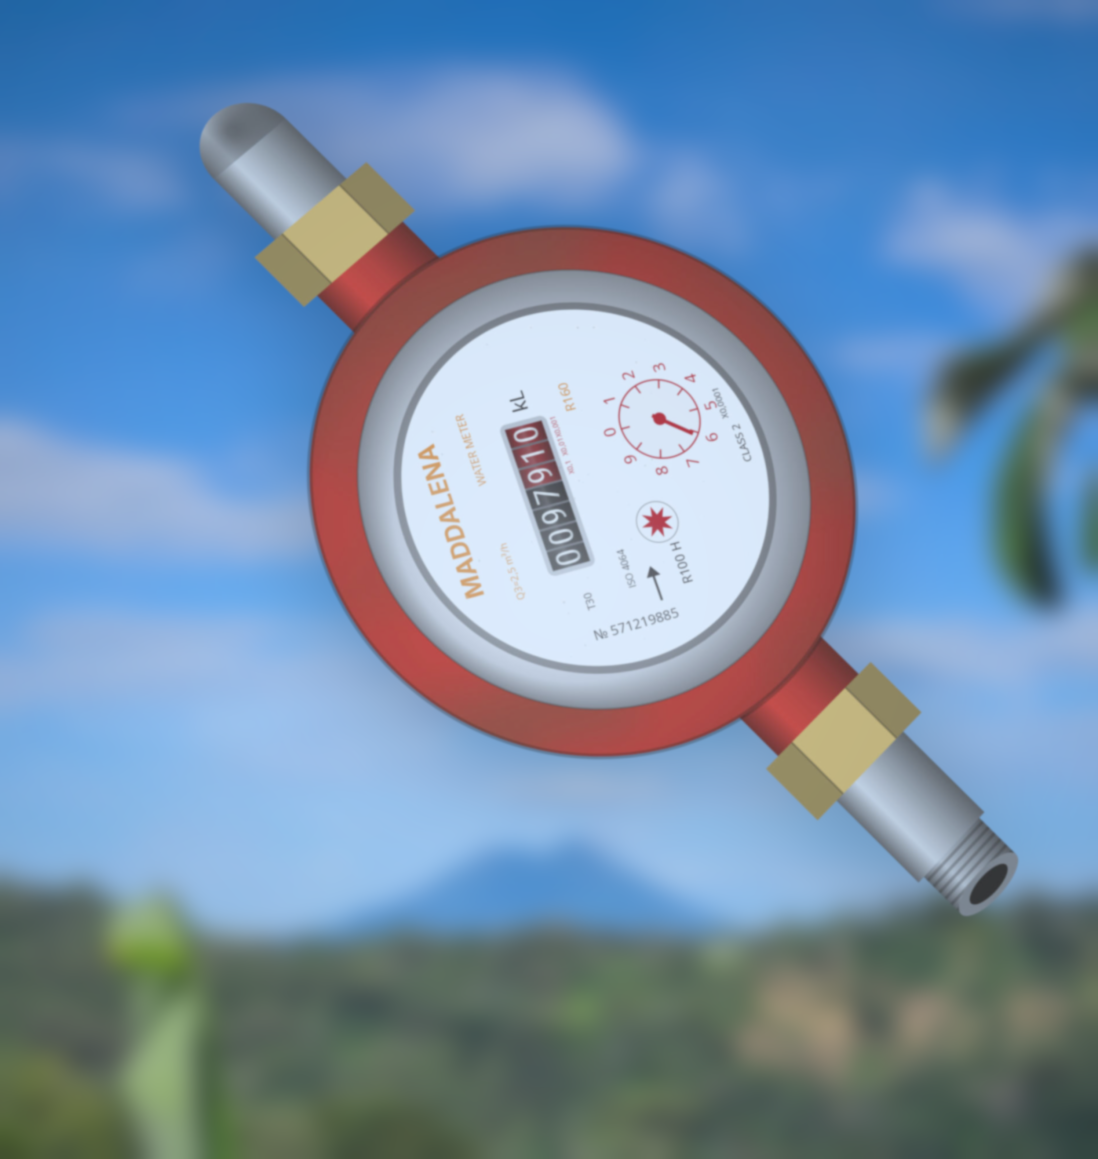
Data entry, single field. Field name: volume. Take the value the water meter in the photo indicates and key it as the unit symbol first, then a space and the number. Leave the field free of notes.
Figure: kL 97.9106
